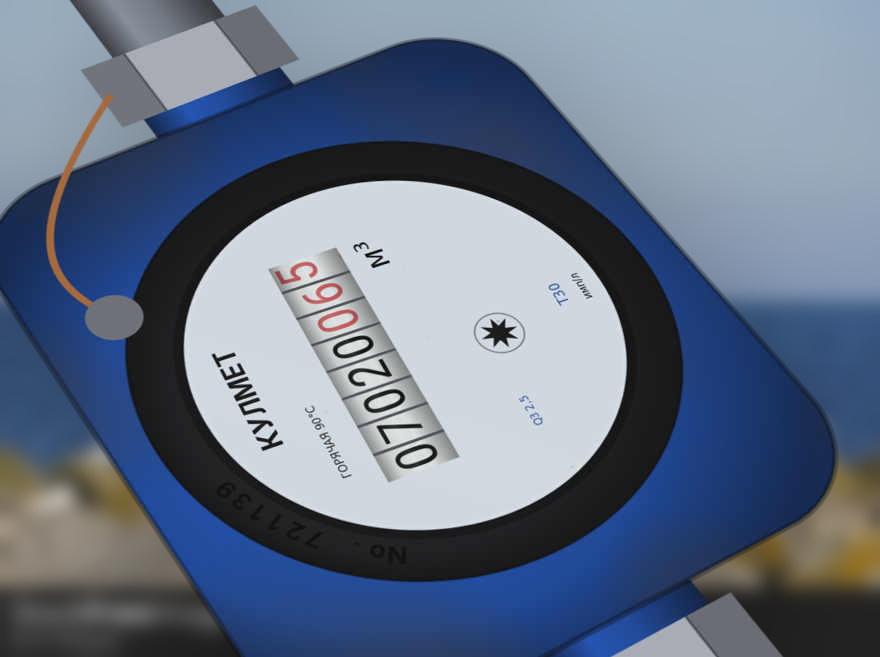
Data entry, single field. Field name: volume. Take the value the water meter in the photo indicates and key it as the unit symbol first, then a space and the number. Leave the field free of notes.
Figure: m³ 7020.065
